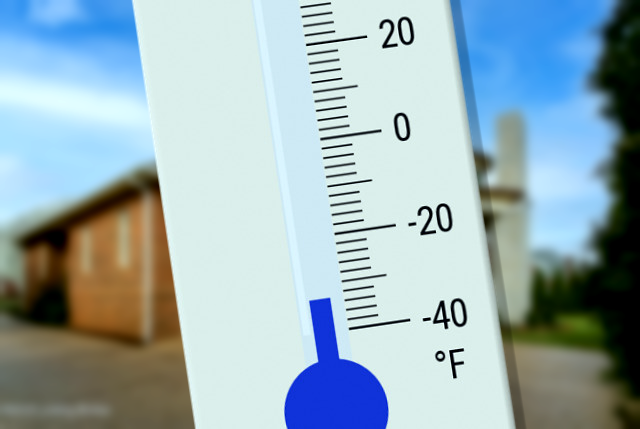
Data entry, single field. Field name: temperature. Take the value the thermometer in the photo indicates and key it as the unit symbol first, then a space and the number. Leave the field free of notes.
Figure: °F -33
